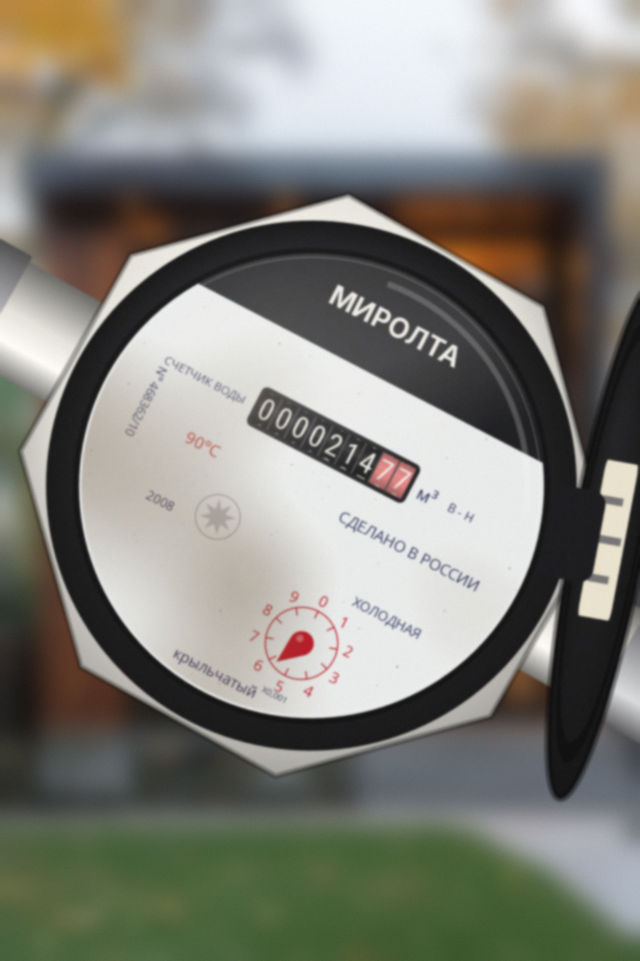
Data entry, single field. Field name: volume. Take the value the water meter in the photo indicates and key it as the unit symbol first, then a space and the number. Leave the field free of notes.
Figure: m³ 214.775
